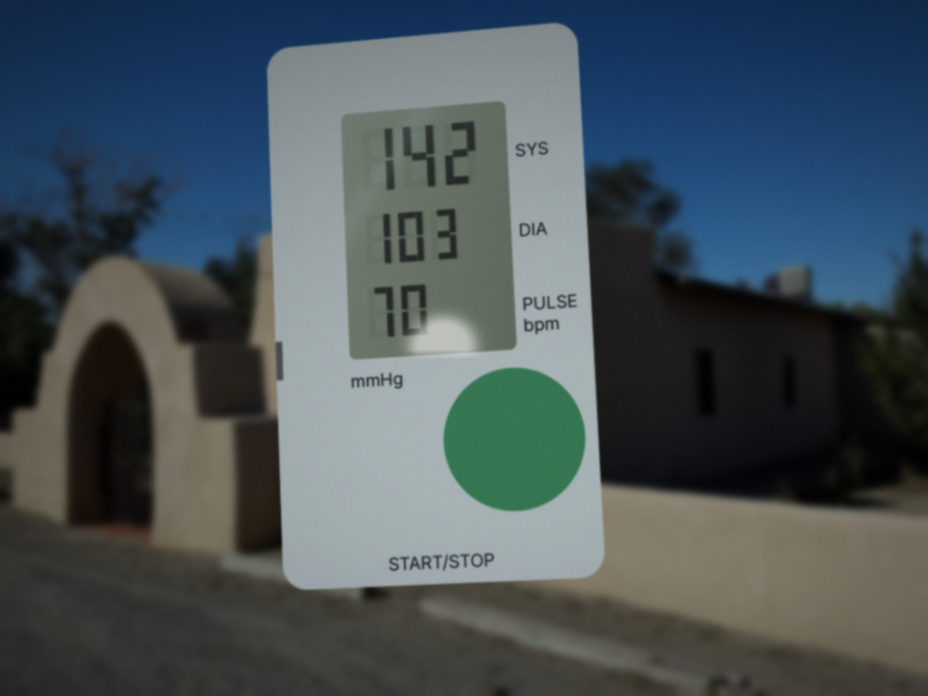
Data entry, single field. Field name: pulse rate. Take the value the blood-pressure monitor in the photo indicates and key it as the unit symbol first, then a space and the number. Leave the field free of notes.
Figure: bpm 70
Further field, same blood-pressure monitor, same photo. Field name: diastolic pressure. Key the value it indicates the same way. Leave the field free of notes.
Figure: mmHg 103
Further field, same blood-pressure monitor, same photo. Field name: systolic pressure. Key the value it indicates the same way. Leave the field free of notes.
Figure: mmHg 142
